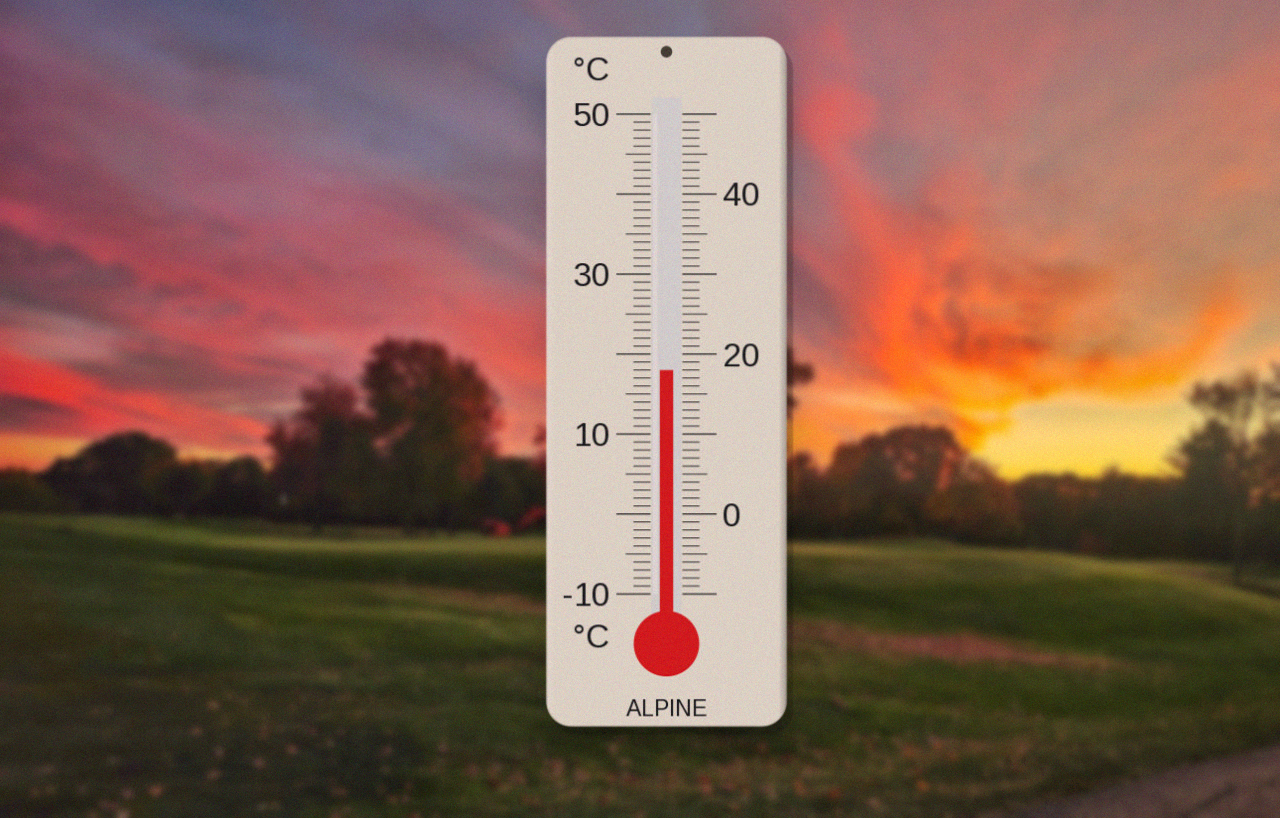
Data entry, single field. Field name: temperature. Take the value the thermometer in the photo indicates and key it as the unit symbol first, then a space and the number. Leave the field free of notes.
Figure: °C 18
